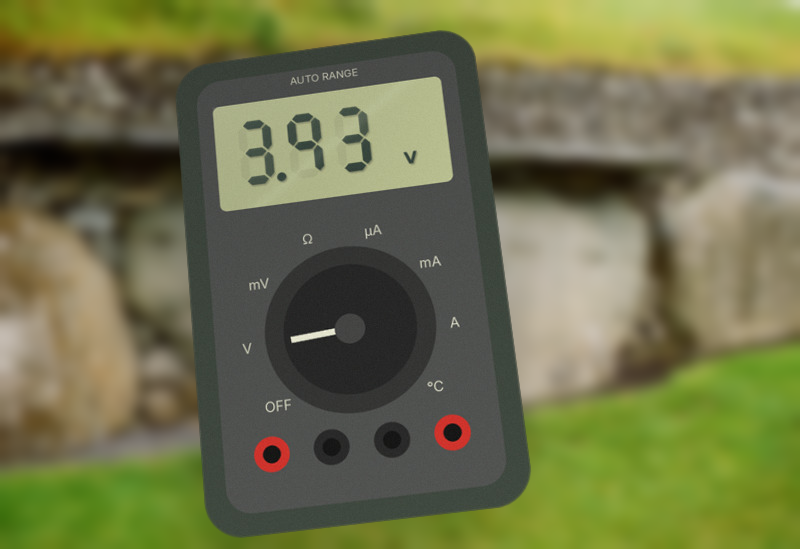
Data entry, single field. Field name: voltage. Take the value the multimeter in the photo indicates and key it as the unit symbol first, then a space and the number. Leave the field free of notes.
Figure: V 3.93
